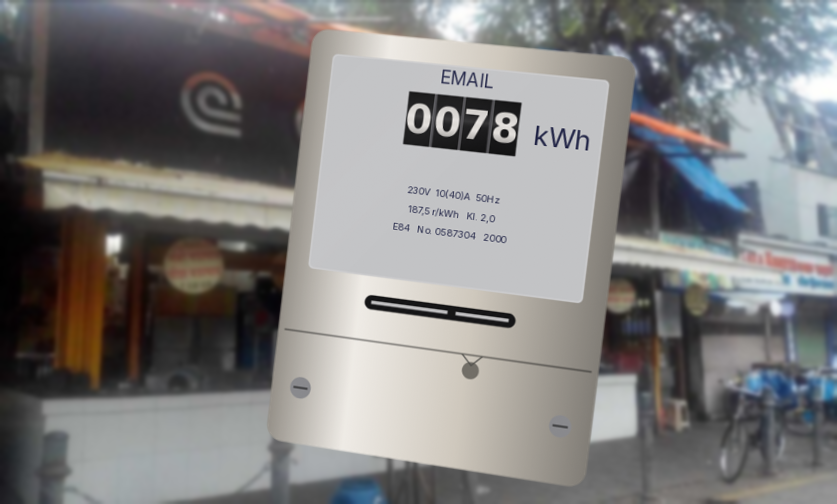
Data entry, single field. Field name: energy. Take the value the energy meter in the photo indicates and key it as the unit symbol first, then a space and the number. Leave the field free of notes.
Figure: kWh 78
